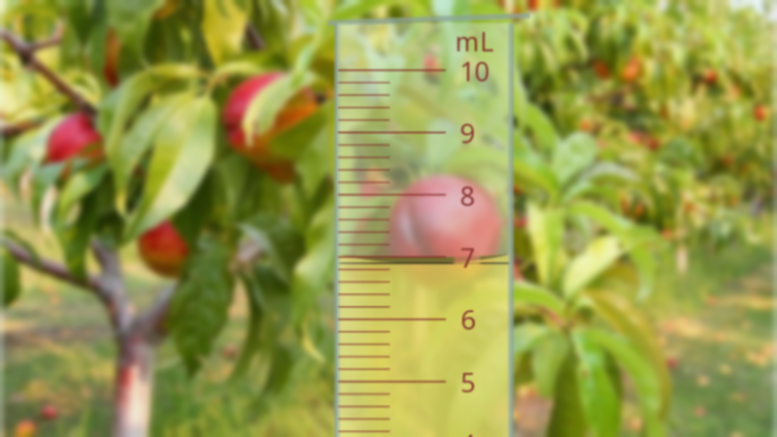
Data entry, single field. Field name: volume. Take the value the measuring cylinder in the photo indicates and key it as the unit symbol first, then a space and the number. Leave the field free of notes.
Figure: mL 6.9
